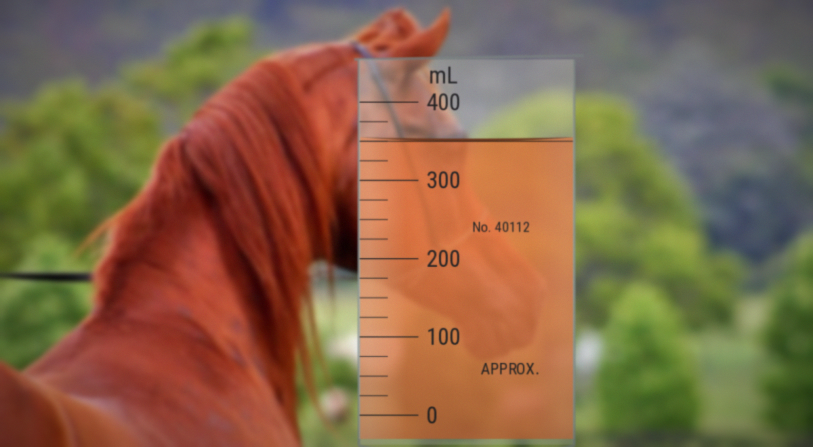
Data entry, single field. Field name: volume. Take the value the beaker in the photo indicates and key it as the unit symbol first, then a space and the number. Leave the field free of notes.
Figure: mL 350
